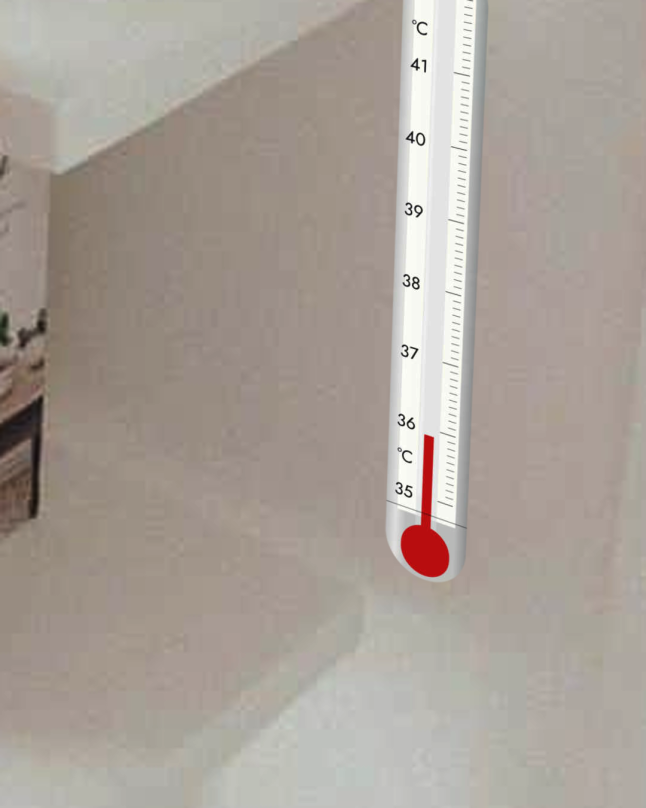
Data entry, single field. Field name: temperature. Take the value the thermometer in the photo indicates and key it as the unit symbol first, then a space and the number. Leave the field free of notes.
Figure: °C 35.9
